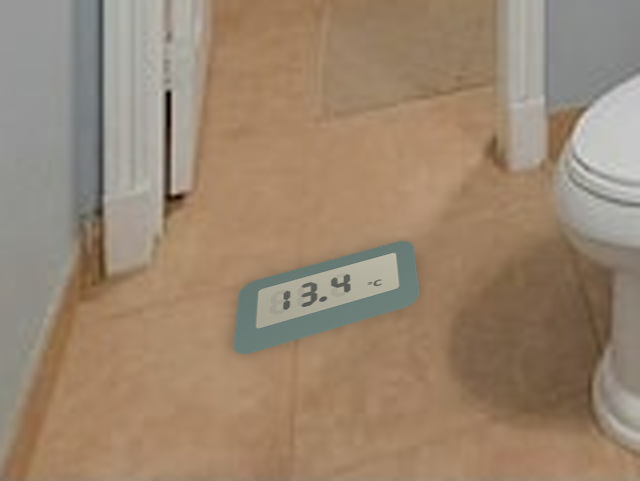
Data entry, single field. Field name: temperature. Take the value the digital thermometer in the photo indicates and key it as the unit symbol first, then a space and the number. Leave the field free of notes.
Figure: °C 13.4
